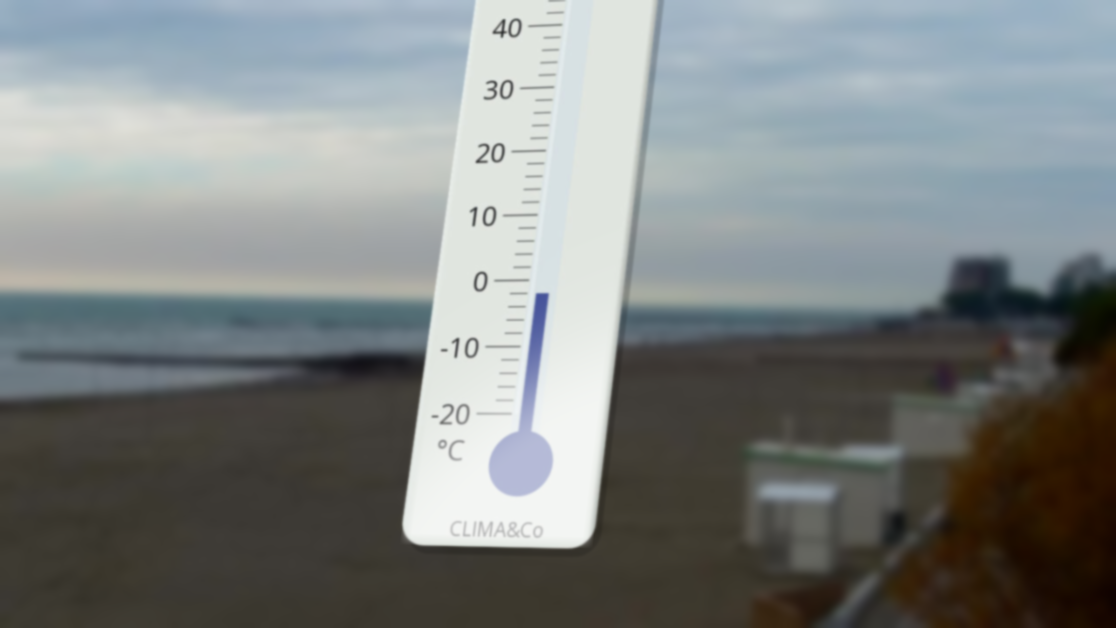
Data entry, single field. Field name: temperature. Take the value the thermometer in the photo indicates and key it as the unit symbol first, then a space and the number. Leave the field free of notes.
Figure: °C -2
